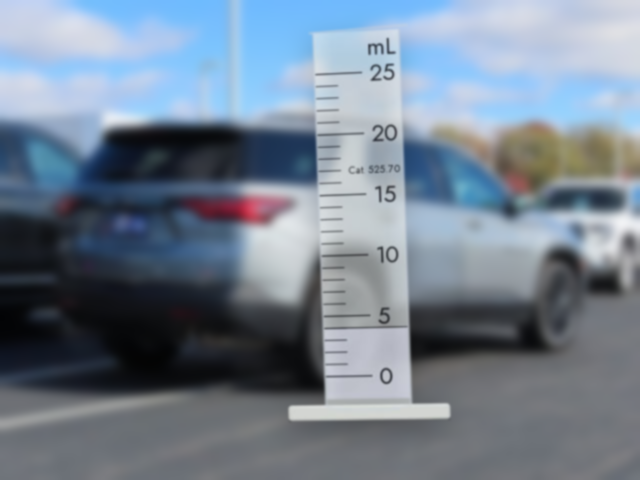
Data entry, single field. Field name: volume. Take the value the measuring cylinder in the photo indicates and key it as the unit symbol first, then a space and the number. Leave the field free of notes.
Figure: mL 4
